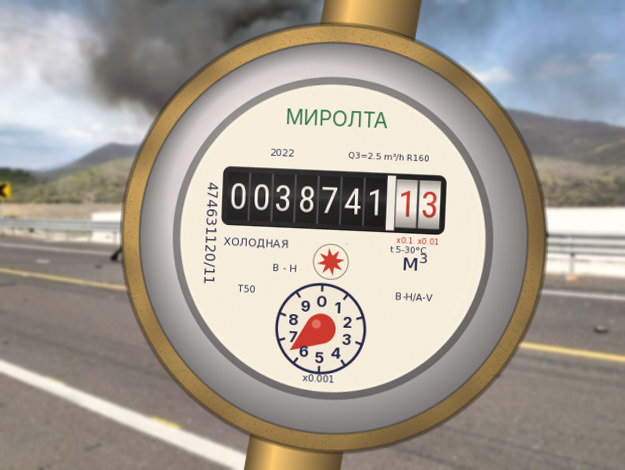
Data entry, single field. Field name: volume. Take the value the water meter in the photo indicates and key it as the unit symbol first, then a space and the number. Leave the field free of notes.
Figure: m³ 38741.136
